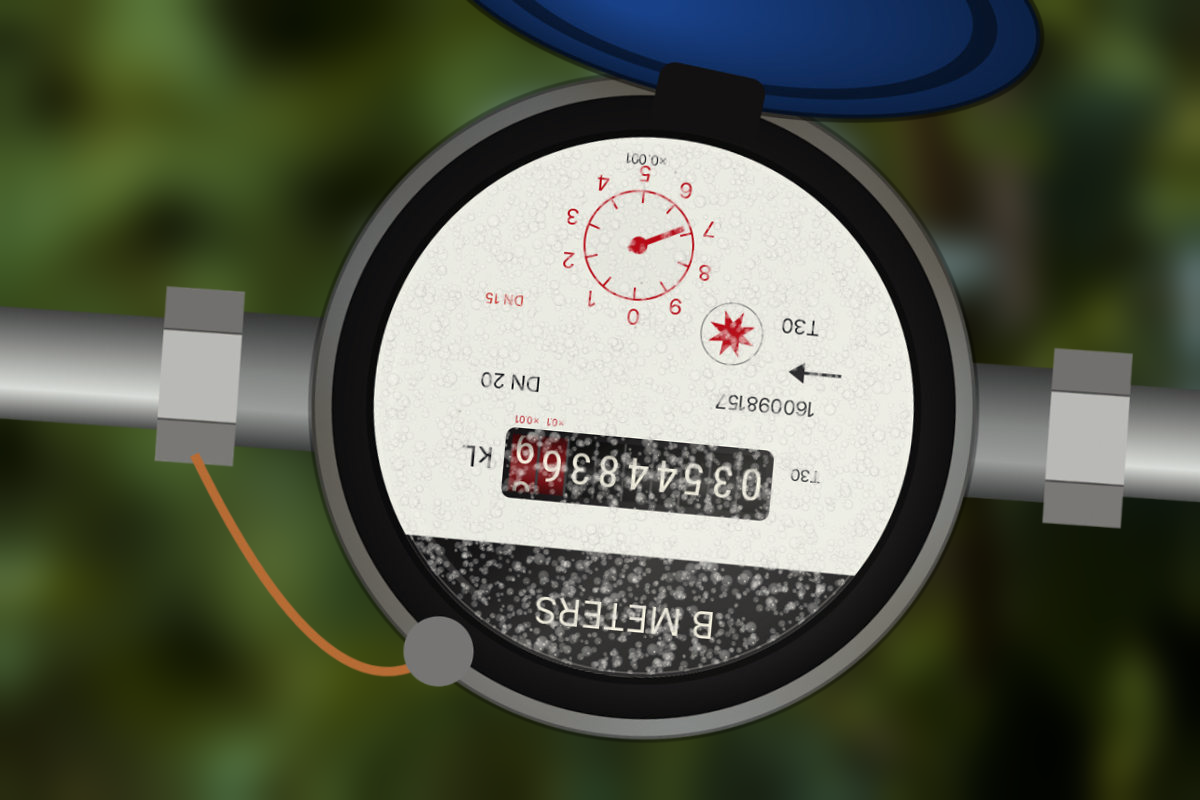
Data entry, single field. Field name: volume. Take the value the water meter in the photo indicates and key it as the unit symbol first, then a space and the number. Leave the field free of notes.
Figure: kL 354483.686
